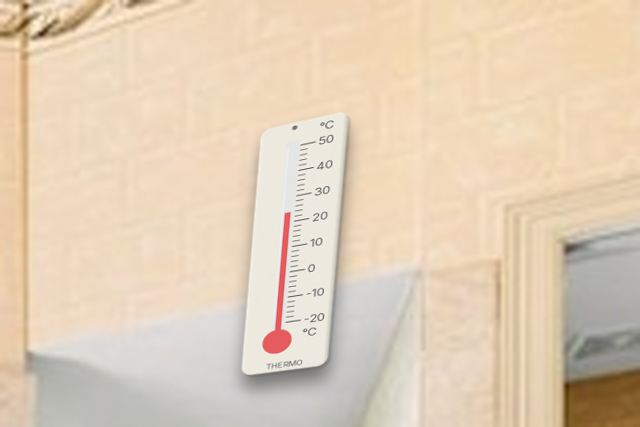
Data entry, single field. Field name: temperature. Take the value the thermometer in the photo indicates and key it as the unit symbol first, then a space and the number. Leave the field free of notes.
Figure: °C 24
